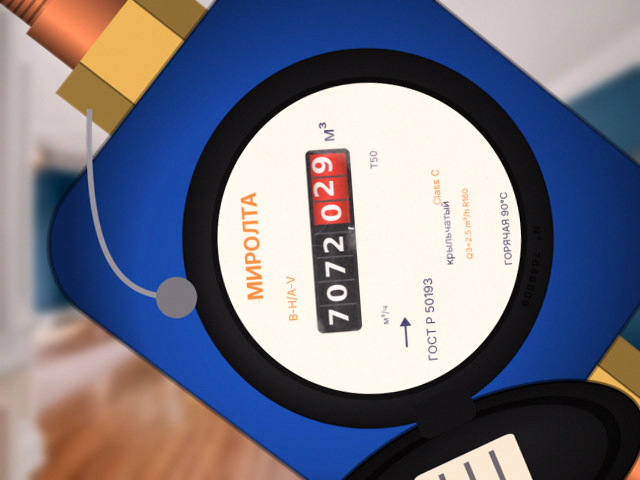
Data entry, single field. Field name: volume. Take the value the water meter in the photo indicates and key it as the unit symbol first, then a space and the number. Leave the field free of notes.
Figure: m³ 7072.029
